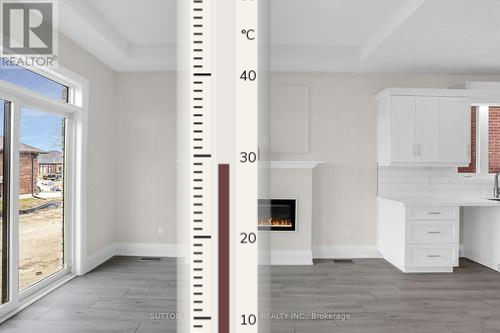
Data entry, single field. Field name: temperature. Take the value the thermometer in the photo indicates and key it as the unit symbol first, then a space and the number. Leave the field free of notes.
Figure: °C 29
